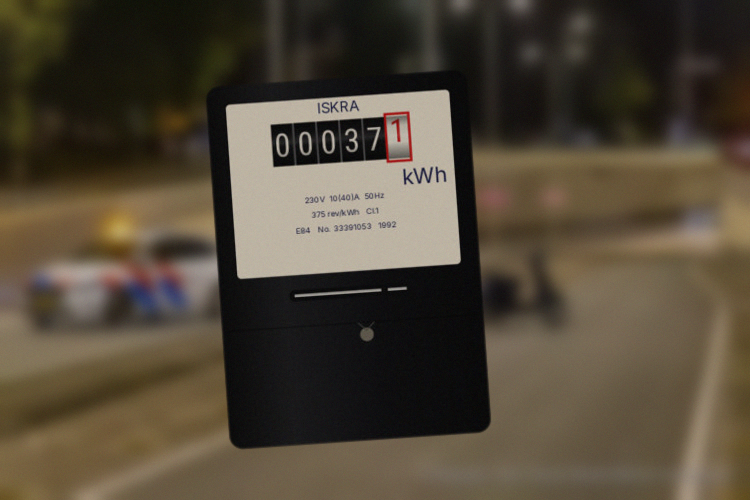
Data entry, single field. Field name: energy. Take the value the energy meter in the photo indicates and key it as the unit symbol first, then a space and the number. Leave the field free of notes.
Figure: kWh 37.1
